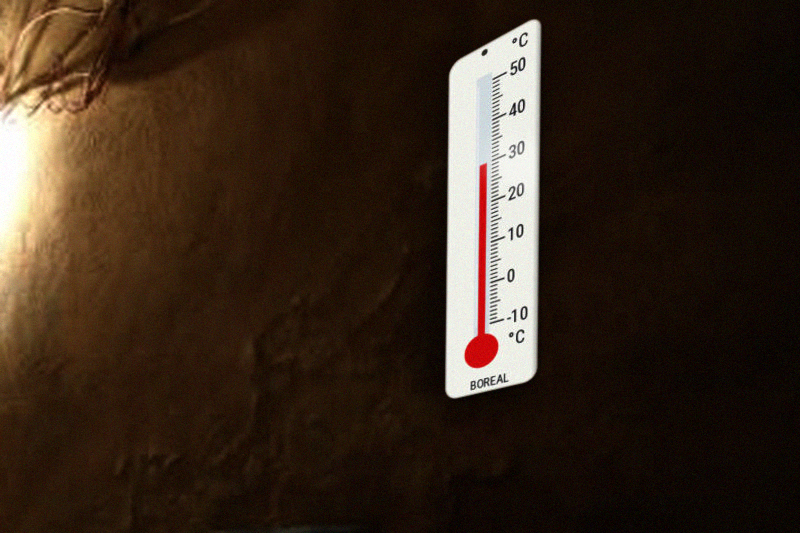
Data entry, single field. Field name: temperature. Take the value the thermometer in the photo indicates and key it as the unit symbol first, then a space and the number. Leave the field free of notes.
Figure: °C 30
